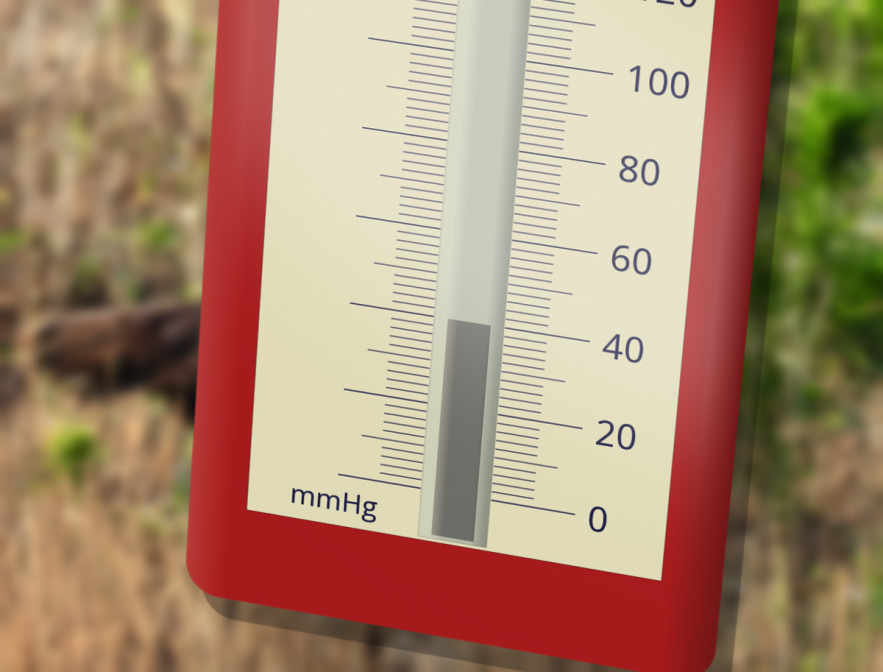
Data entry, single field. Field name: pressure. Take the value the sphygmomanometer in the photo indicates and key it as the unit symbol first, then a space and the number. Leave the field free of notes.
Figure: mmHg 40
